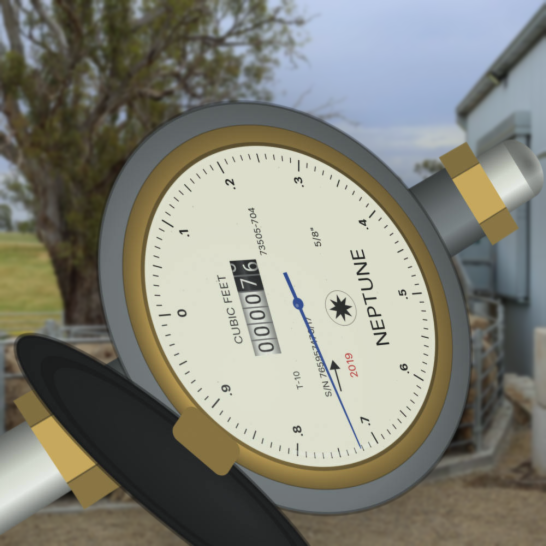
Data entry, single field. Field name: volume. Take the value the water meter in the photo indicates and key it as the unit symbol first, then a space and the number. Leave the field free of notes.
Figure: ft³ 75.72
